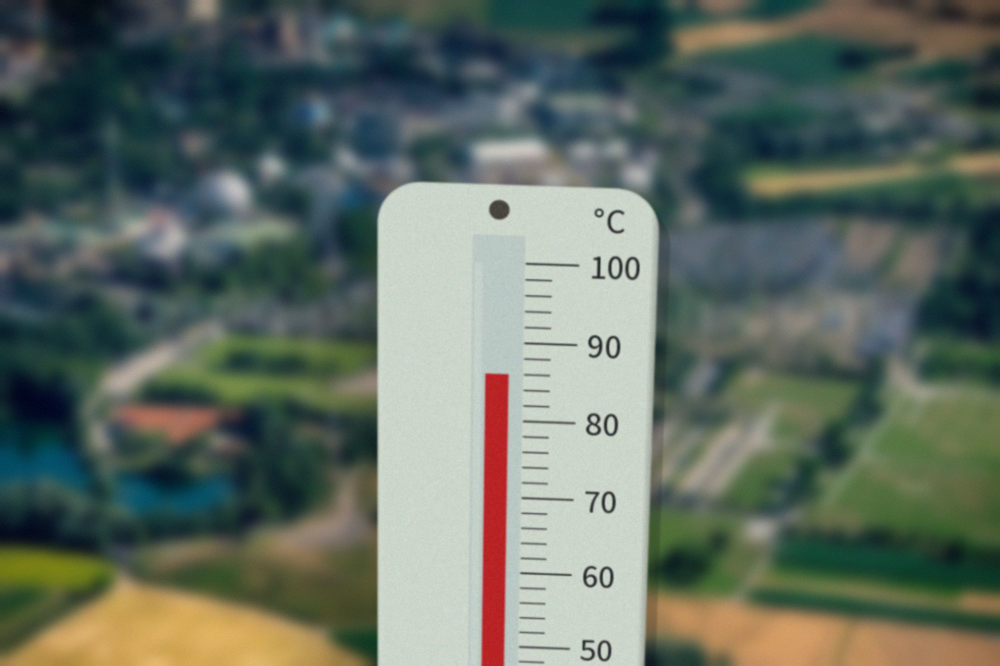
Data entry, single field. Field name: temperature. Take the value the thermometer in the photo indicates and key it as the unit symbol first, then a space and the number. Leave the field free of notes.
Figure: °C 86
